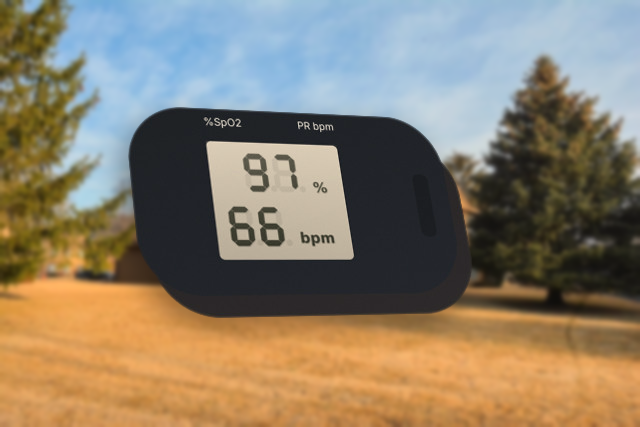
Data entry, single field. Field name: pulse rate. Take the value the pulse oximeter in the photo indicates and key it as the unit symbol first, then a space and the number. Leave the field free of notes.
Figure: bpm 66
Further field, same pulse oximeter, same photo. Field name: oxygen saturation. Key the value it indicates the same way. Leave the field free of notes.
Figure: % 97
